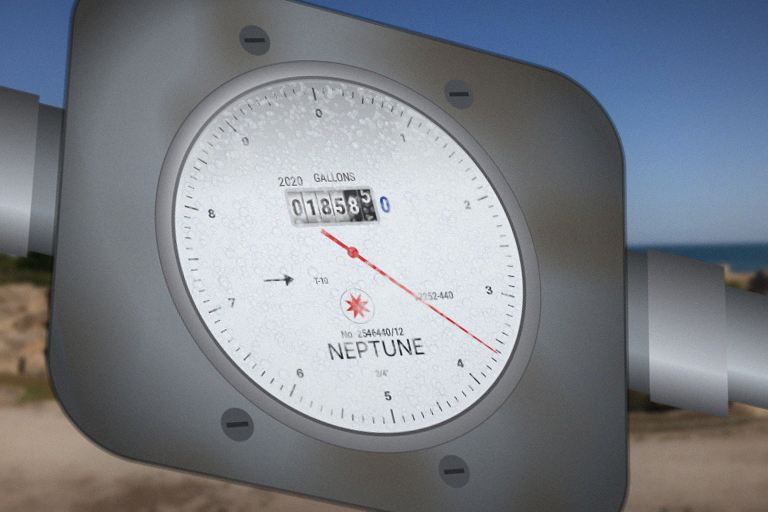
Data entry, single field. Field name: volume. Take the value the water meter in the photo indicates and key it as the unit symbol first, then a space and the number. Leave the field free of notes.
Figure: gal 185853.6
